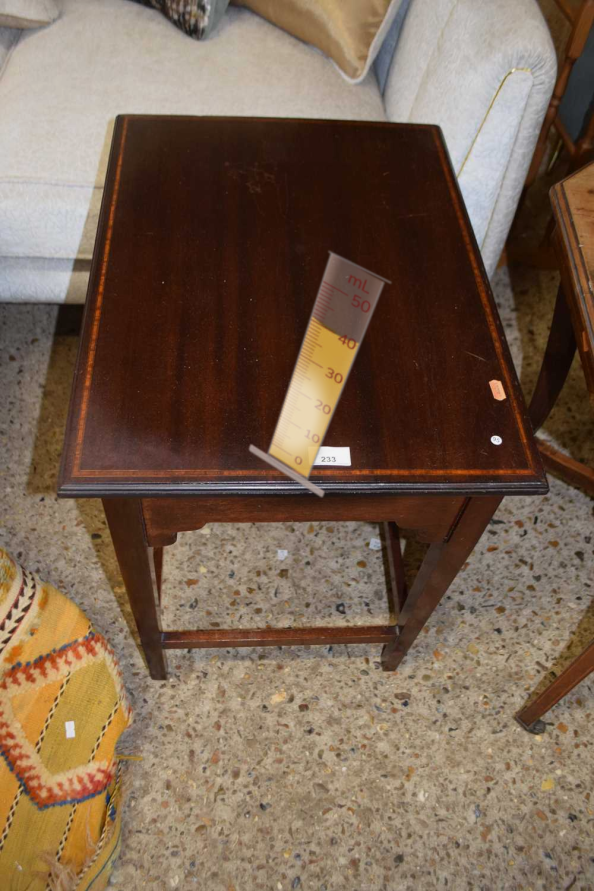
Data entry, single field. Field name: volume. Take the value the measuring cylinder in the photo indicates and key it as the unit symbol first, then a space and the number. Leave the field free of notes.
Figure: mL 40
